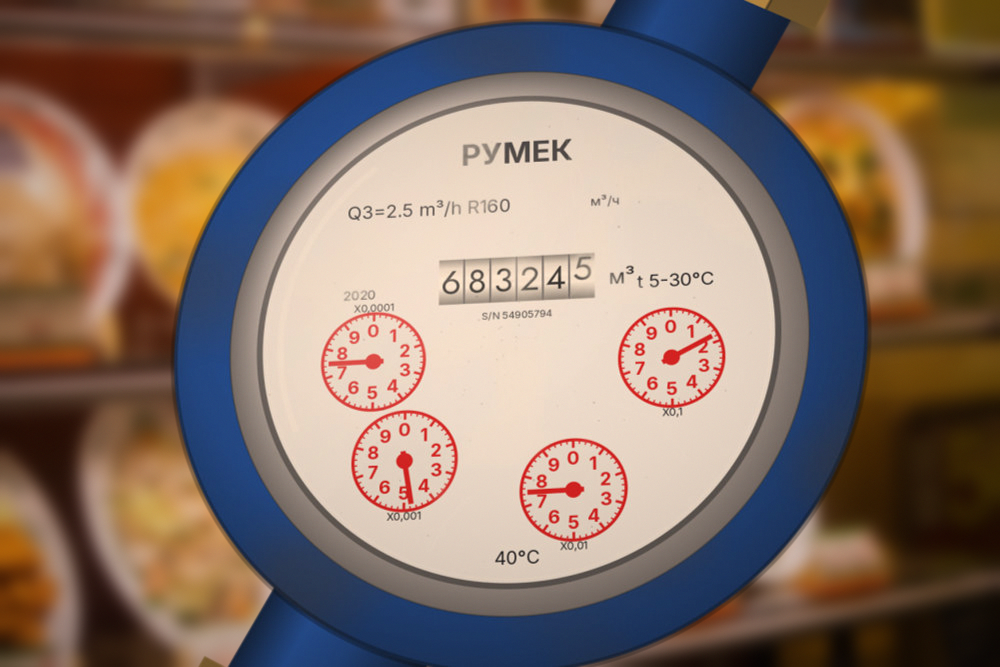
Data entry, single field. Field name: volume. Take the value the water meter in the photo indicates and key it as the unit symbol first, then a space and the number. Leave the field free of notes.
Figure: m³ 683245.1747
